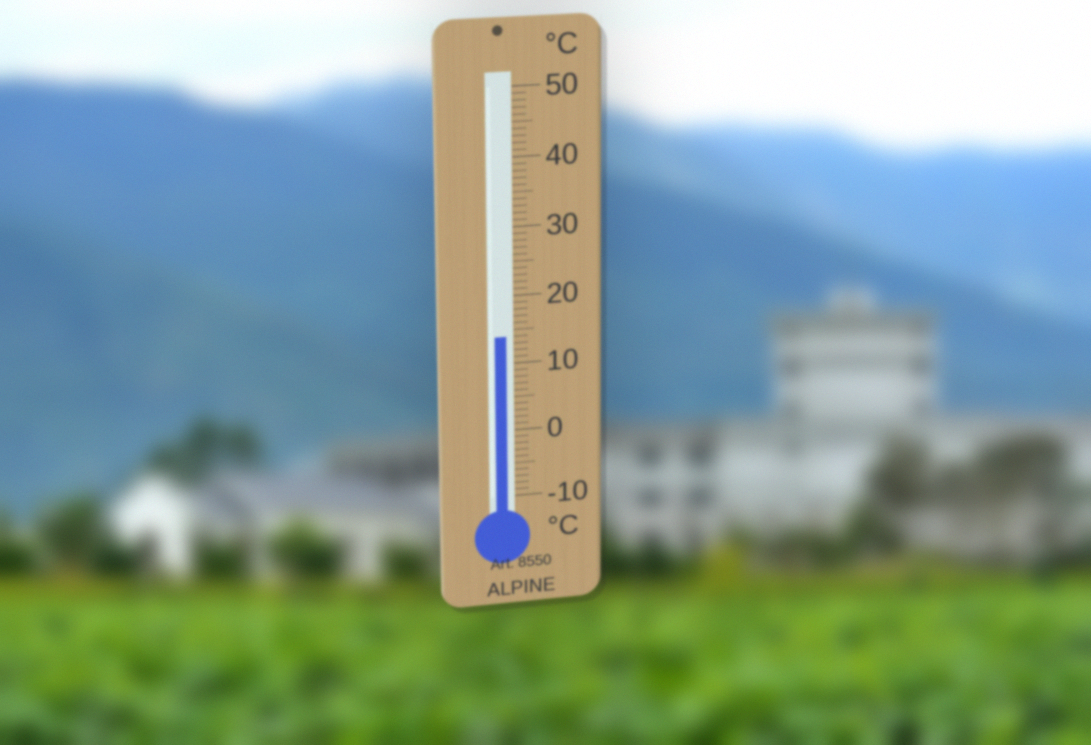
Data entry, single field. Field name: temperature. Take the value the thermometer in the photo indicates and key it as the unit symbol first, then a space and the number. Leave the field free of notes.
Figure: °C 14
